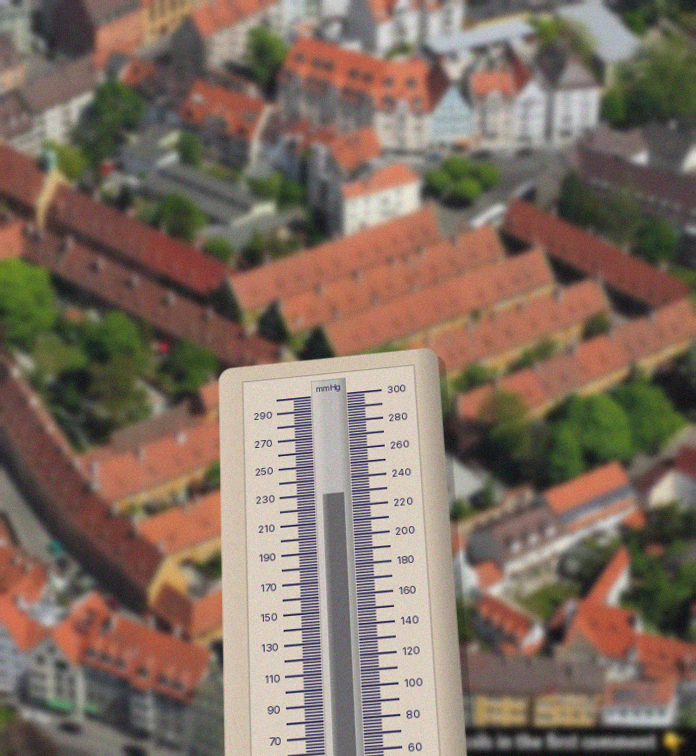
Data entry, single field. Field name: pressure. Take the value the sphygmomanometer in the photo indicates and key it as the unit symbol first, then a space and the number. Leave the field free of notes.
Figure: mmHg 230
